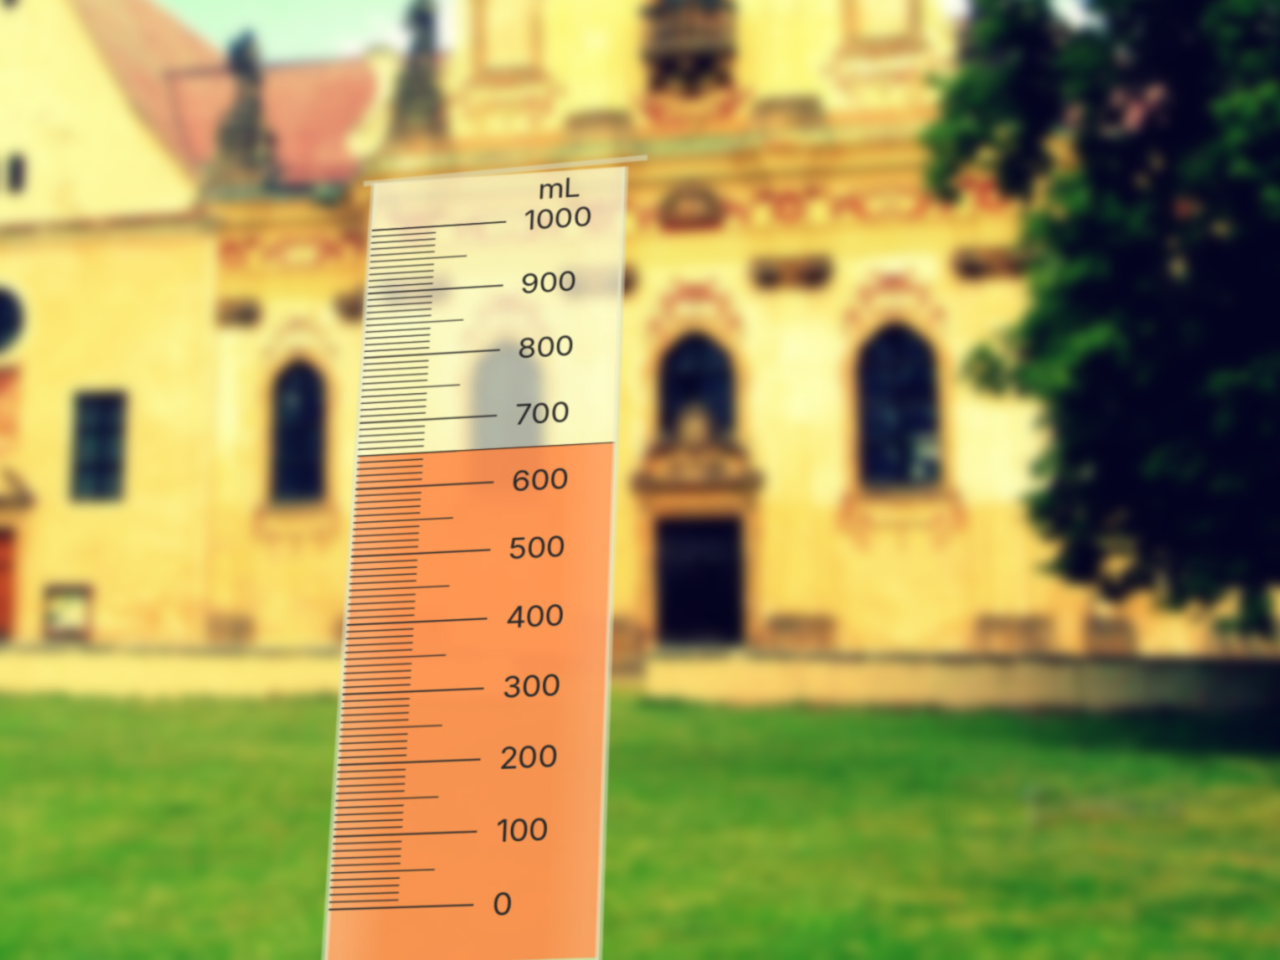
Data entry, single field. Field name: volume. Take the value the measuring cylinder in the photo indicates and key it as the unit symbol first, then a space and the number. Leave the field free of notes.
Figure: mL 650
